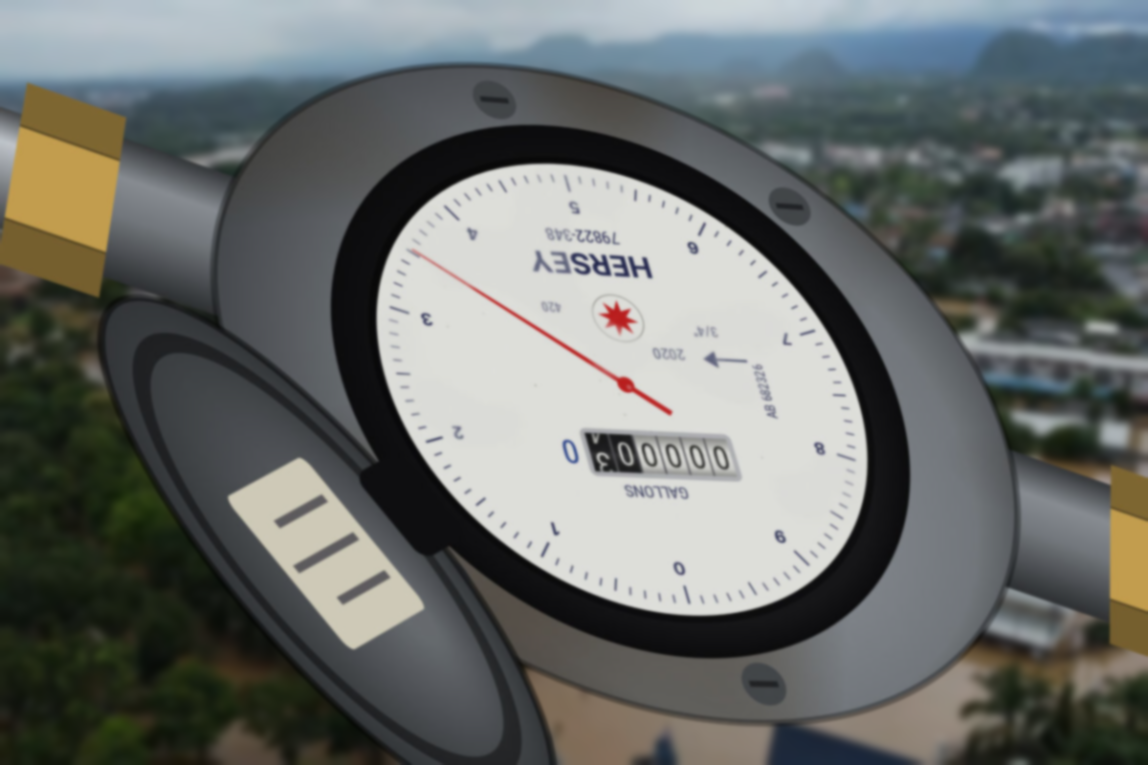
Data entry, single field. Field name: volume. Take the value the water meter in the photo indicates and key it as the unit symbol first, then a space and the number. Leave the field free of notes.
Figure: gal 33.5
